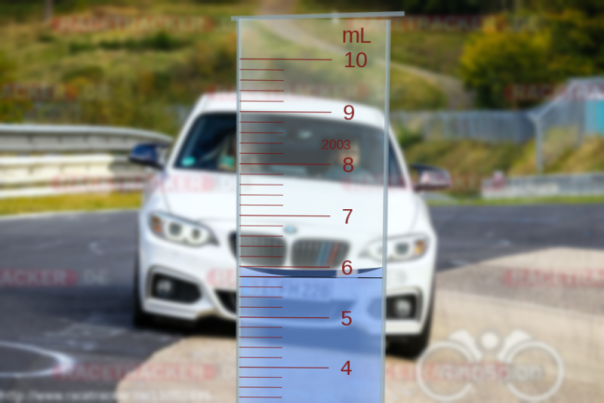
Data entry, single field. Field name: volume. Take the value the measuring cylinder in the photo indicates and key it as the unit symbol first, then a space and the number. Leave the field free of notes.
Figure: mL 5.8
